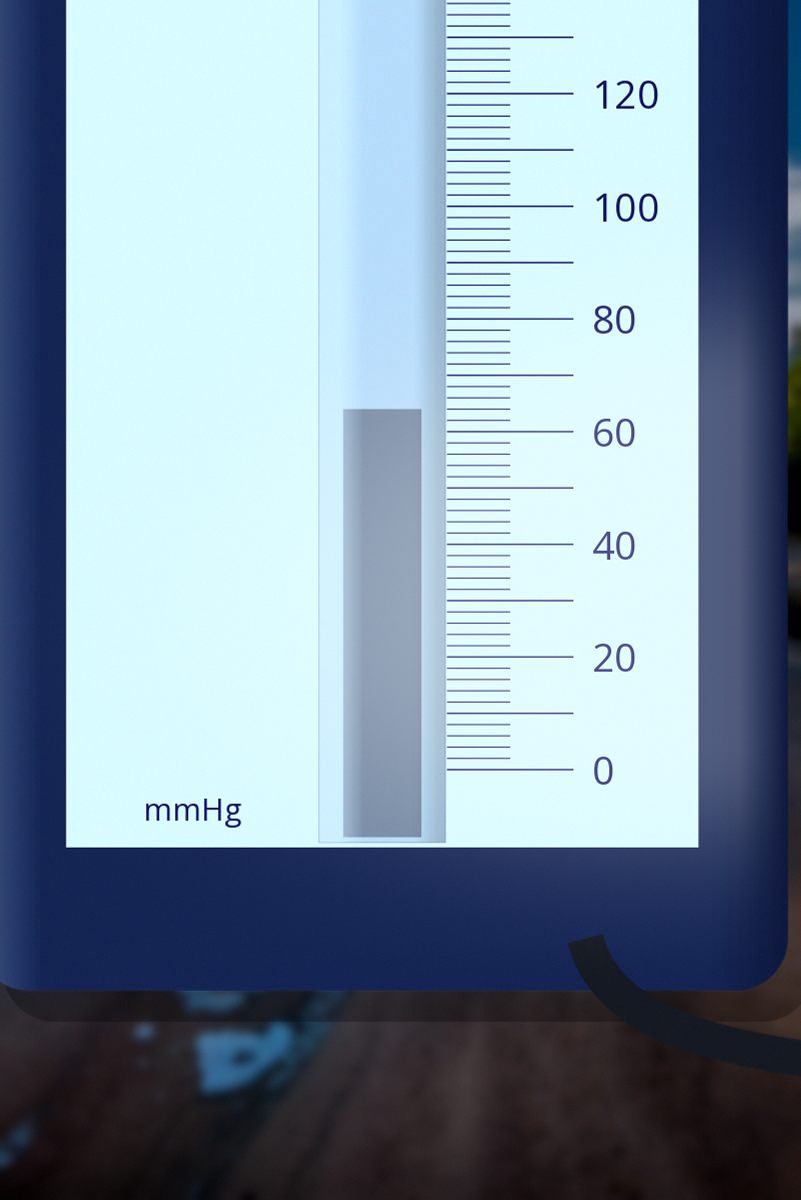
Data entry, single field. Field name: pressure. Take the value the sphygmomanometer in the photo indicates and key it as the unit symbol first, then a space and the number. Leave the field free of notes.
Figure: mmHg 64
